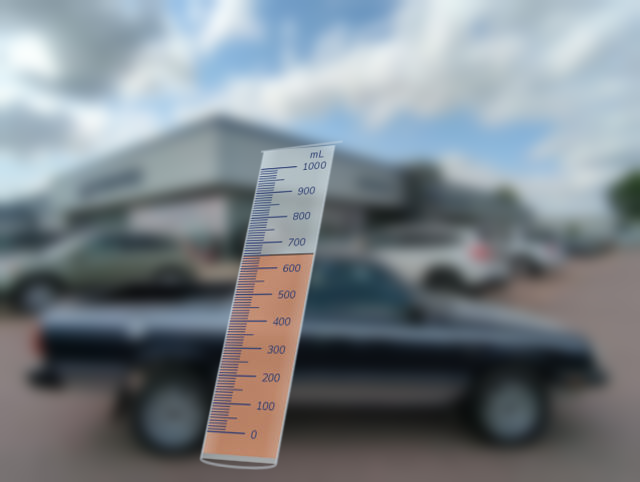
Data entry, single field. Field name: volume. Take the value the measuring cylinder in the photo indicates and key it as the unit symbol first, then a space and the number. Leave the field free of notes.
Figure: mL 650
